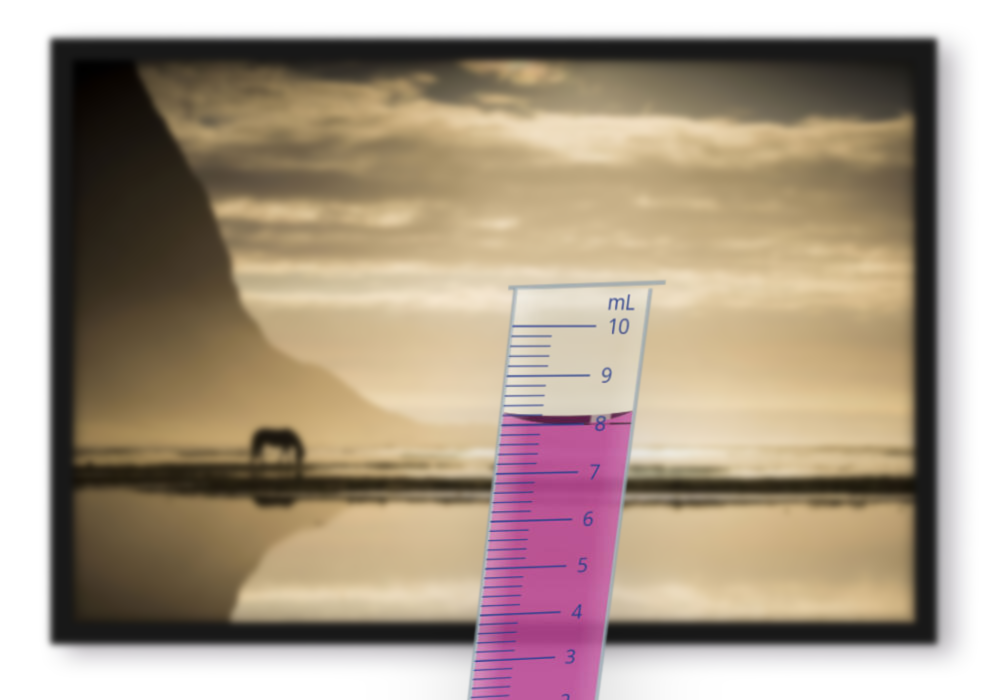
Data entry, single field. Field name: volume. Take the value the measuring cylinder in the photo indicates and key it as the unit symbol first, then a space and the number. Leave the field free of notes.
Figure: mL 8
